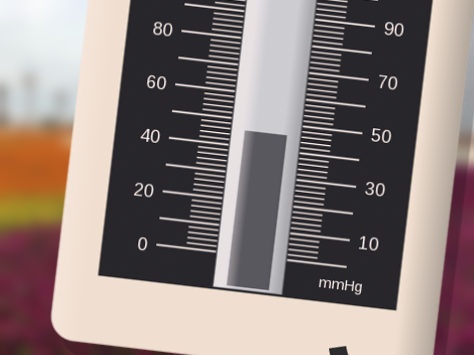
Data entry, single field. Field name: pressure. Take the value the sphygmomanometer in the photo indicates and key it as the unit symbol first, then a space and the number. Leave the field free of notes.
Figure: mmHg 46
